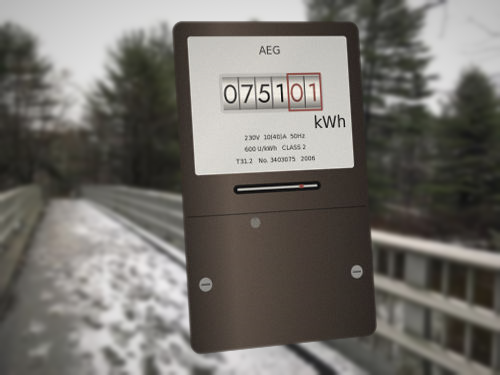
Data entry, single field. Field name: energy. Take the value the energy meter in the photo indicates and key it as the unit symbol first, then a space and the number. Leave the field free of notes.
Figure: kWh 751.01
